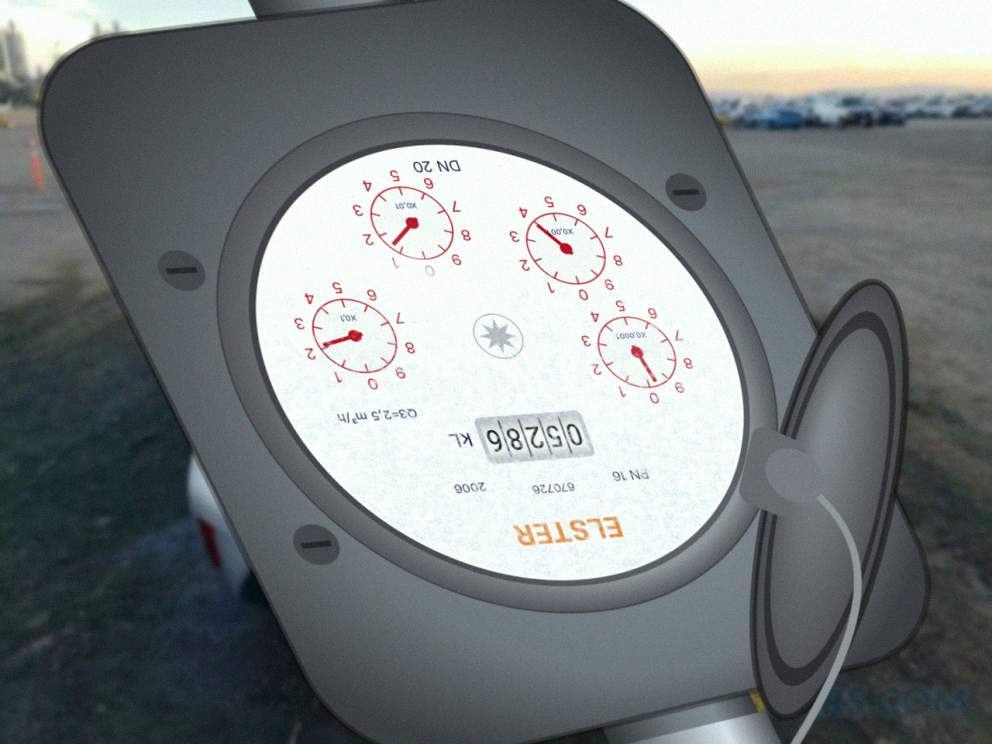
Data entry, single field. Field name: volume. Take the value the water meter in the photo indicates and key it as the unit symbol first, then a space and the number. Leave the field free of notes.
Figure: kL 5286.2139
